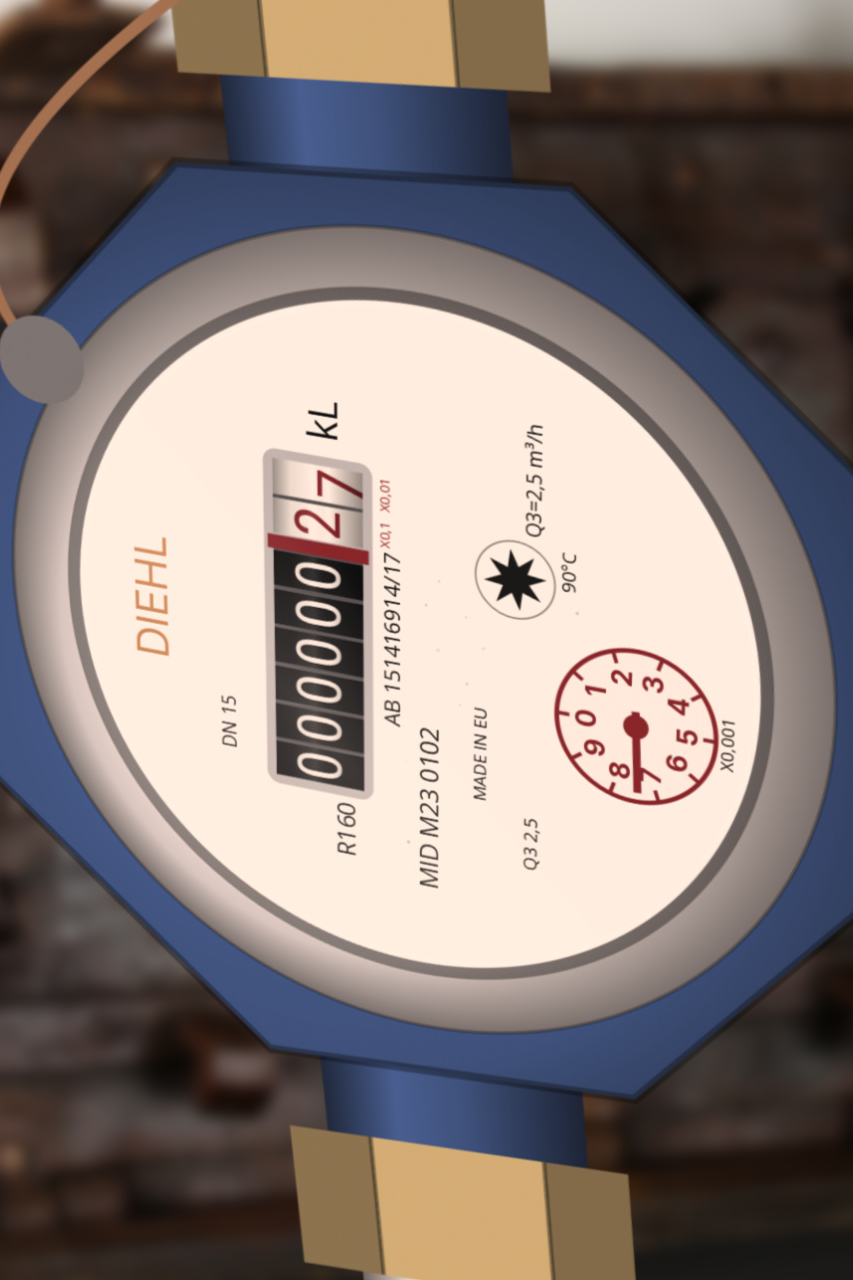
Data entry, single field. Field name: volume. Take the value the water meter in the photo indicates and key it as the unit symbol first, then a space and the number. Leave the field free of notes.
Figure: kL 0.267
